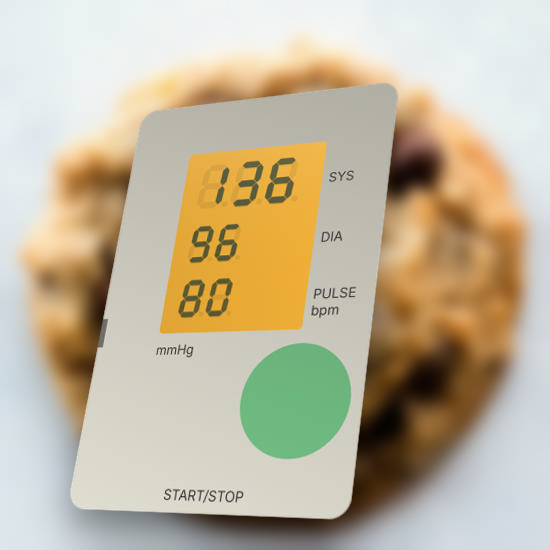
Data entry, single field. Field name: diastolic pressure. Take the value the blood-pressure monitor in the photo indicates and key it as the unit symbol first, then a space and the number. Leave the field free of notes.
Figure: mmHg 96
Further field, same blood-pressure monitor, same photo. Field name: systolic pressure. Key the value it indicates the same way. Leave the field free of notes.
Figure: mmHg 136
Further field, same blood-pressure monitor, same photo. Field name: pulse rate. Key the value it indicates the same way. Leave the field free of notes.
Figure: bpm 80
